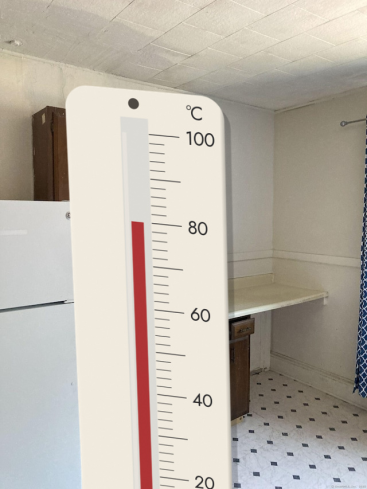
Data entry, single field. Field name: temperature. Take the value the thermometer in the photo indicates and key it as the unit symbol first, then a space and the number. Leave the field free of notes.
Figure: °C 80
